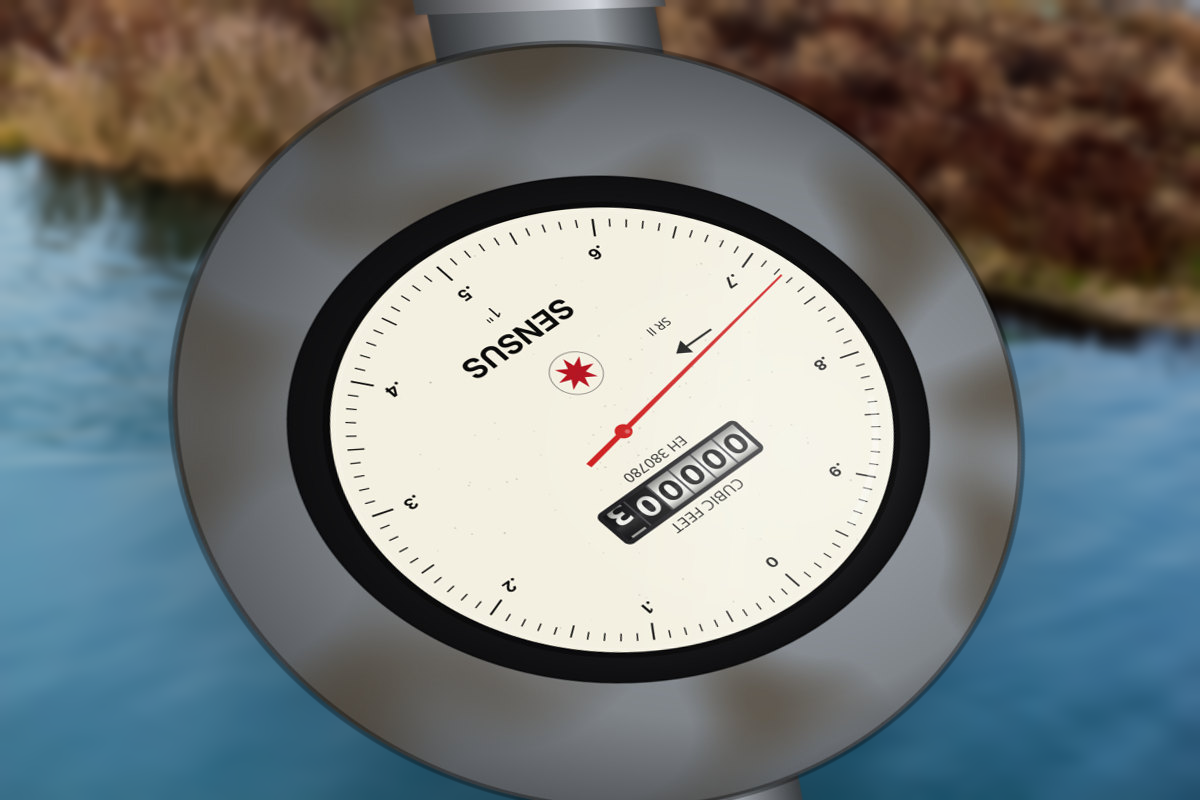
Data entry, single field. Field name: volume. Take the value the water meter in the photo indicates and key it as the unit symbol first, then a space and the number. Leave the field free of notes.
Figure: ft³ 2.72
